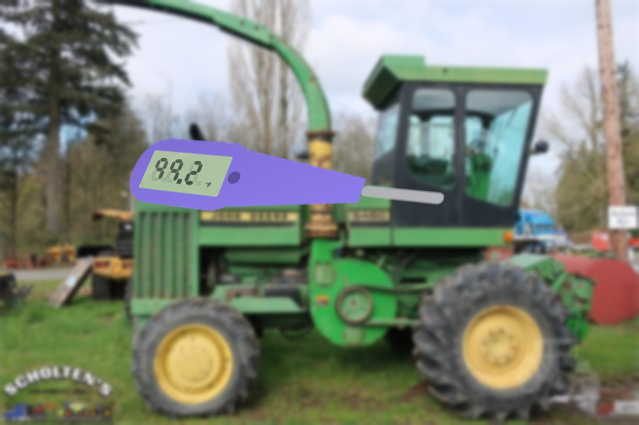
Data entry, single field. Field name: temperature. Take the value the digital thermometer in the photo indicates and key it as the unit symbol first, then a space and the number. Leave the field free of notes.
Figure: °F 99.2
